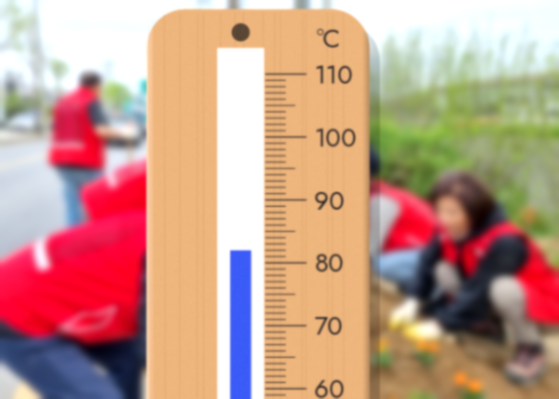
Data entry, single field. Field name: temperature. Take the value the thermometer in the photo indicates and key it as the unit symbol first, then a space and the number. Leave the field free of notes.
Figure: °C 82
